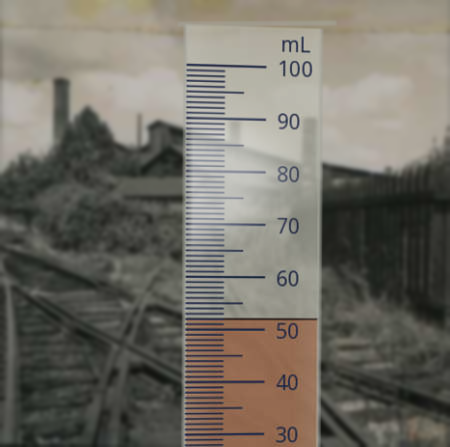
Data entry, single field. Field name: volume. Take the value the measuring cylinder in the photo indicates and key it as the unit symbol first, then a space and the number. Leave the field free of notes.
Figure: mL 52
